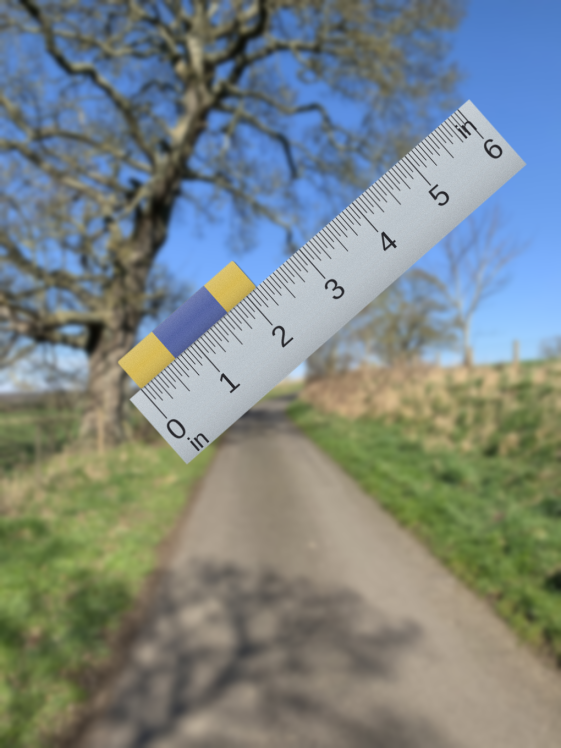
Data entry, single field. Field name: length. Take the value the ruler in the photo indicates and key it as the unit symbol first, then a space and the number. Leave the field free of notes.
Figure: in 2.1875
